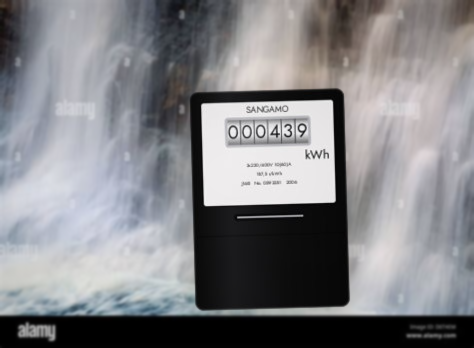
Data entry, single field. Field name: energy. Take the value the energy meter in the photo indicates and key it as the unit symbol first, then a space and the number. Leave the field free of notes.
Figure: kWh 439
